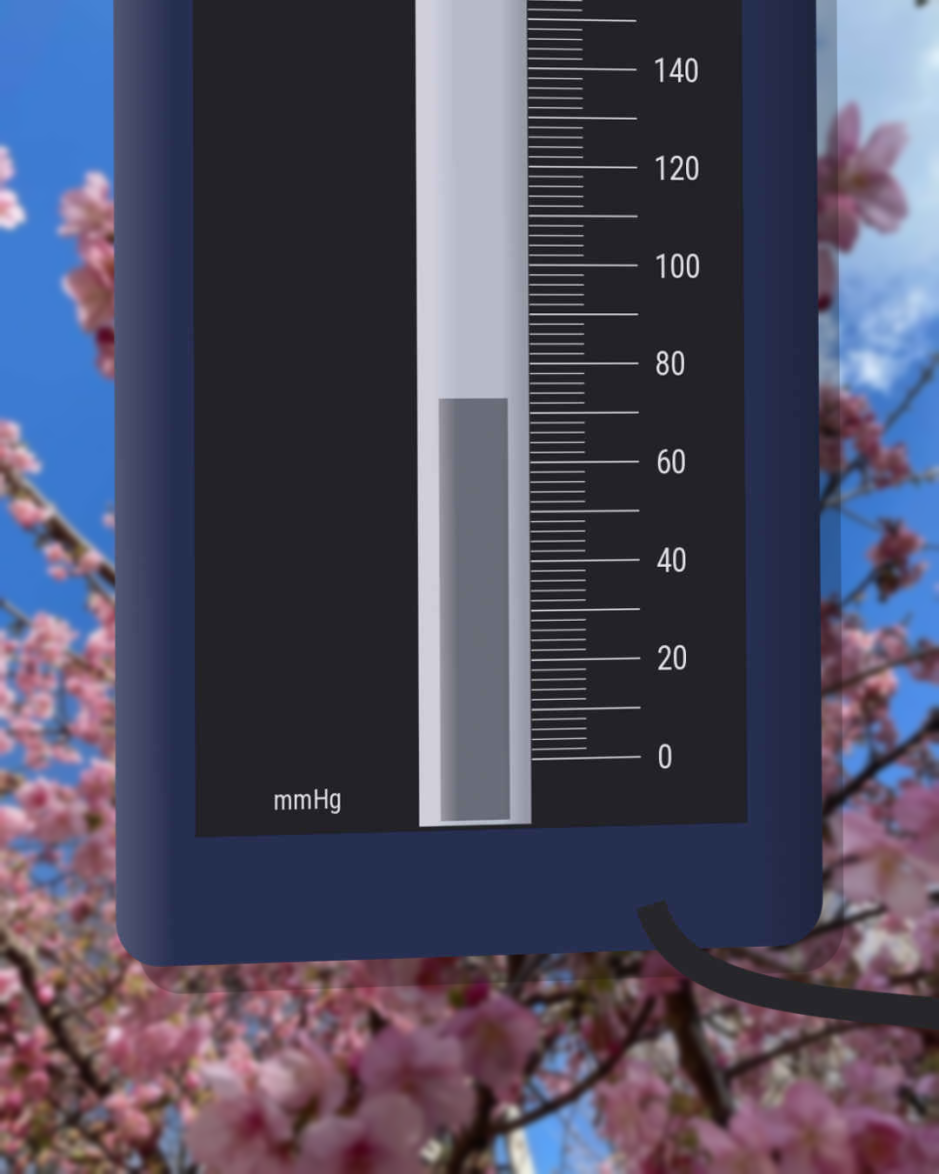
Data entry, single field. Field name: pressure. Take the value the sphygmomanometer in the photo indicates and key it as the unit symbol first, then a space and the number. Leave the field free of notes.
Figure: mmHg 73
